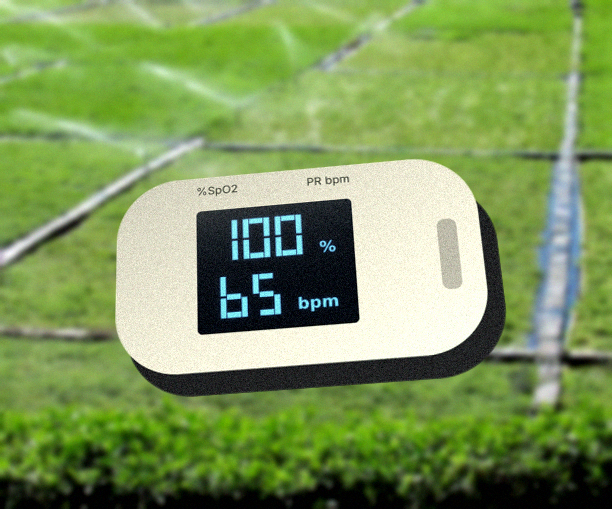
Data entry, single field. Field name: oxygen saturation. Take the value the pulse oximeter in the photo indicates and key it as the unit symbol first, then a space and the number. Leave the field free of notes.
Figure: % 100
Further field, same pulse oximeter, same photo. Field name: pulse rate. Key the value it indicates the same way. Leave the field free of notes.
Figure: bpm 65
